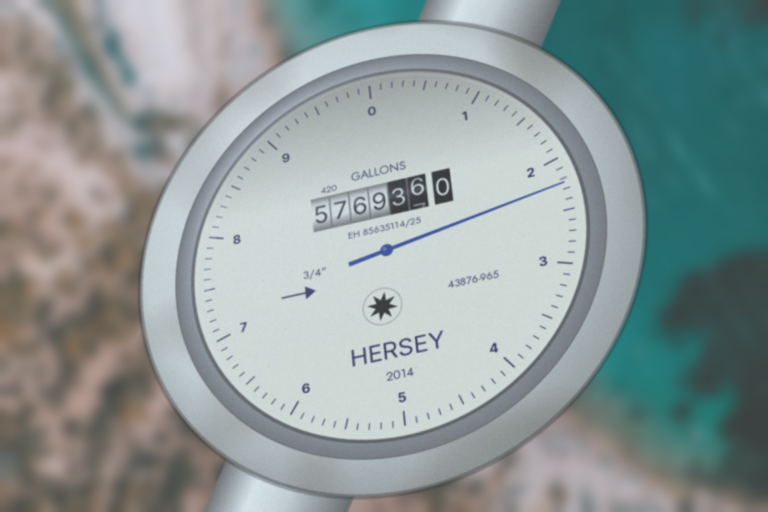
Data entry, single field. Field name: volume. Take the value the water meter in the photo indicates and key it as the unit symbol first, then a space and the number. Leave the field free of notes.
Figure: gal 5769362.2
